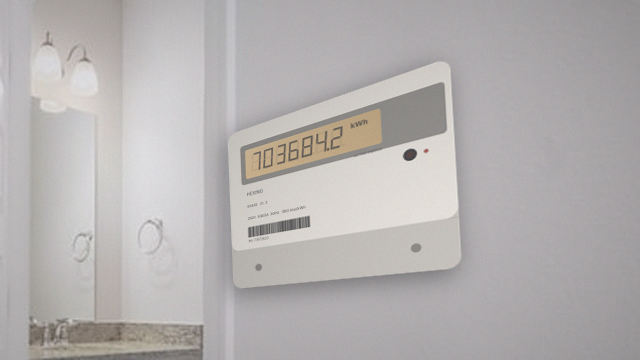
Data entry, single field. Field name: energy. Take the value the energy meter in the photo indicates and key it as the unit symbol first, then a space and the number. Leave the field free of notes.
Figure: kWh 703684.2
